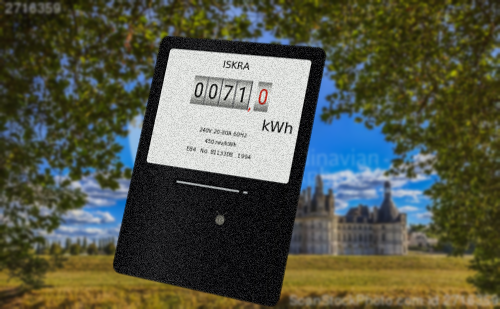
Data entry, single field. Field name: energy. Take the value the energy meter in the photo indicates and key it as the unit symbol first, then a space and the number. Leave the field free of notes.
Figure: kWh 71.0
